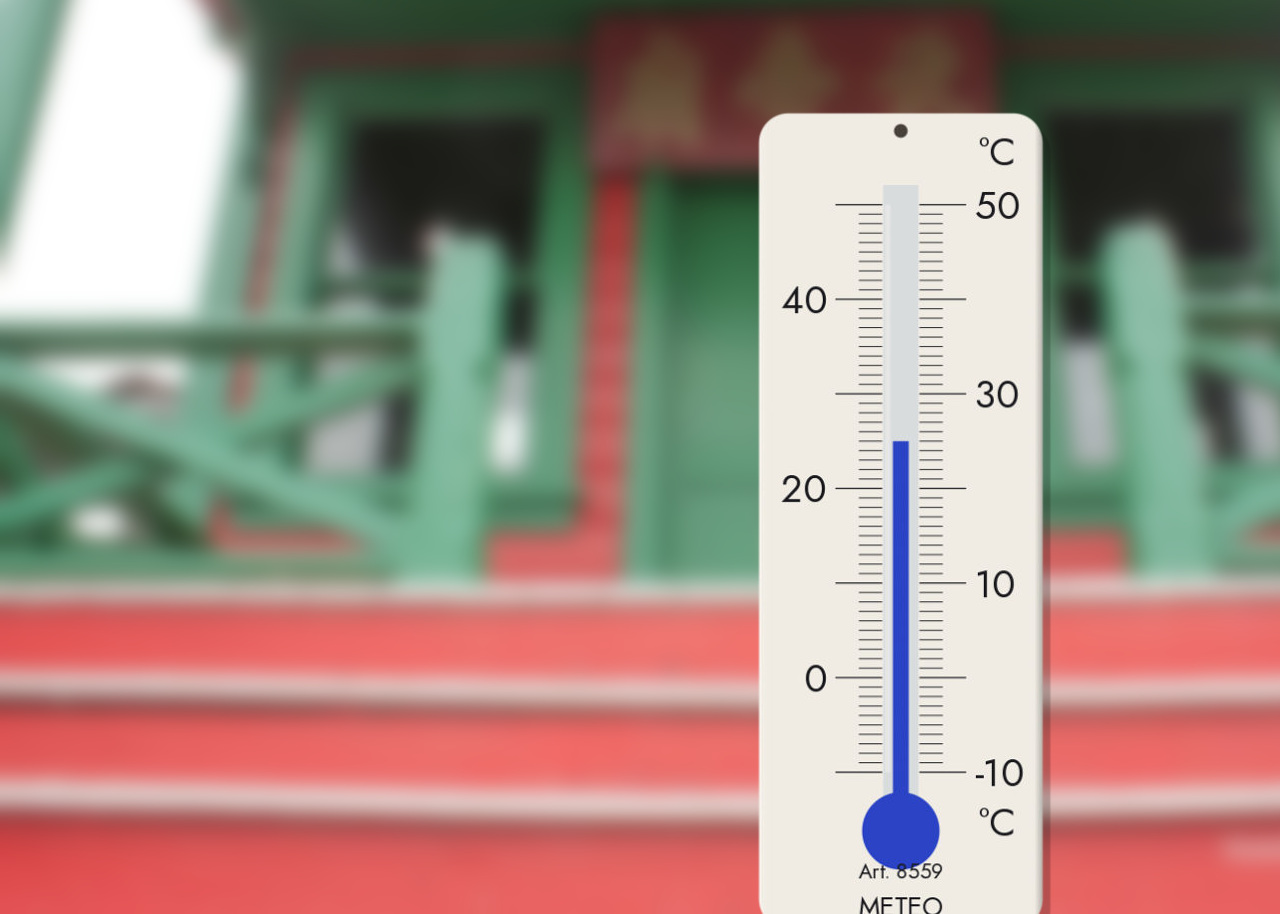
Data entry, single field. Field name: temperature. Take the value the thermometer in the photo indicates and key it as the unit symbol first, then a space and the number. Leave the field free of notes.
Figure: °C 25
